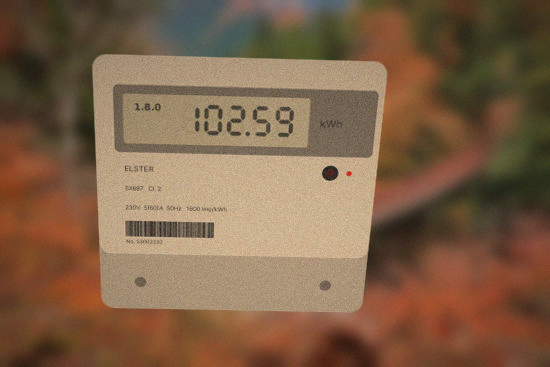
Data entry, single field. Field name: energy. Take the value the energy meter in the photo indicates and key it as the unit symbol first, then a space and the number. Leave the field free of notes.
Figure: kWh 102.59
